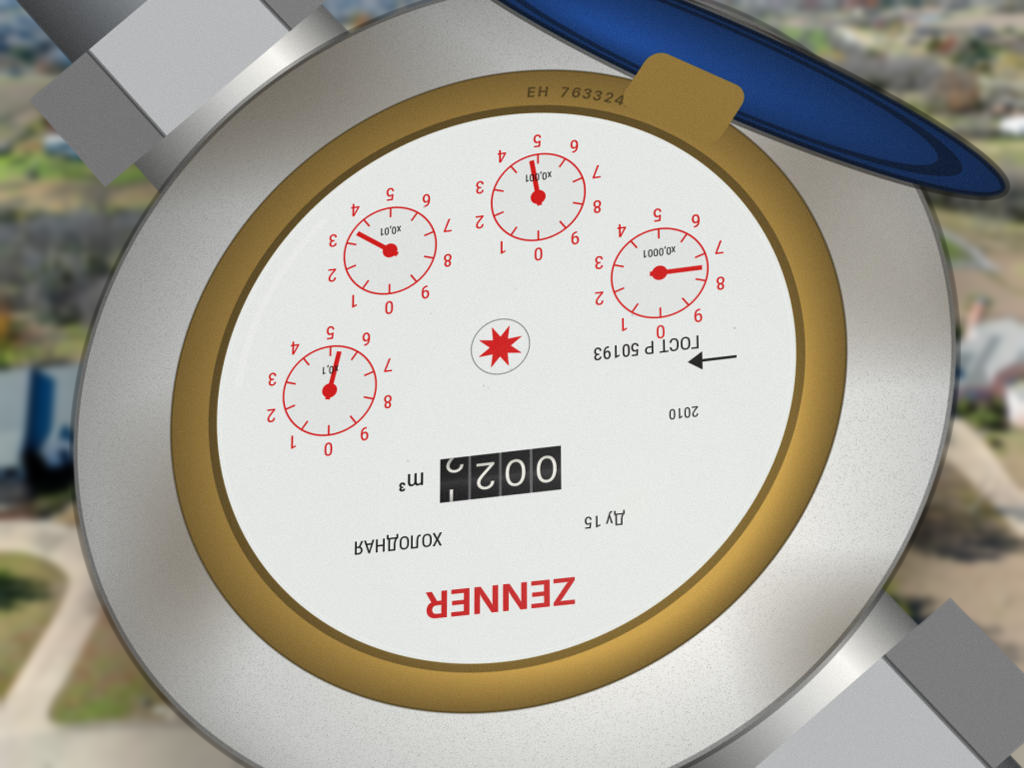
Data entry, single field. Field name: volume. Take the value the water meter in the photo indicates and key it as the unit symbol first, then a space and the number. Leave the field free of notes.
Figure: m³ 21.5347
